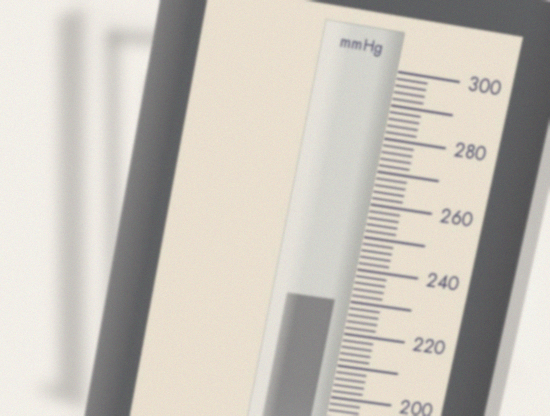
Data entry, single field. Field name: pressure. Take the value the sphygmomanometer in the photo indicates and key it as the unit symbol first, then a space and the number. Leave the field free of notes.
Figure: mmHg 230
